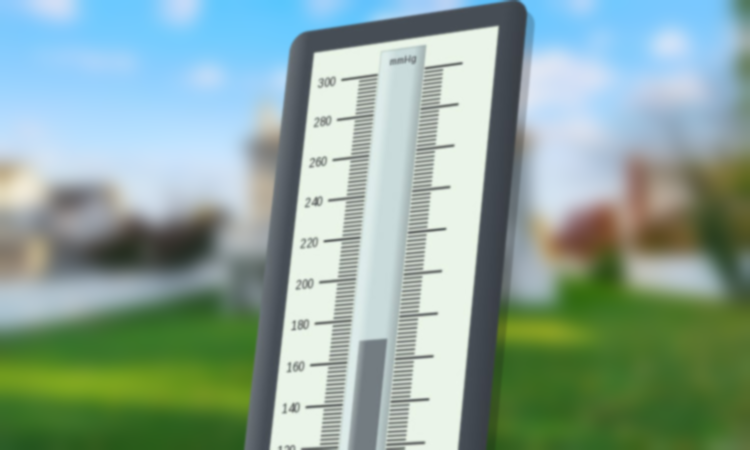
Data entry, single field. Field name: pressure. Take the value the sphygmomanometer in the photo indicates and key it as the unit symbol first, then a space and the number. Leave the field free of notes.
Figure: mmHg 170
